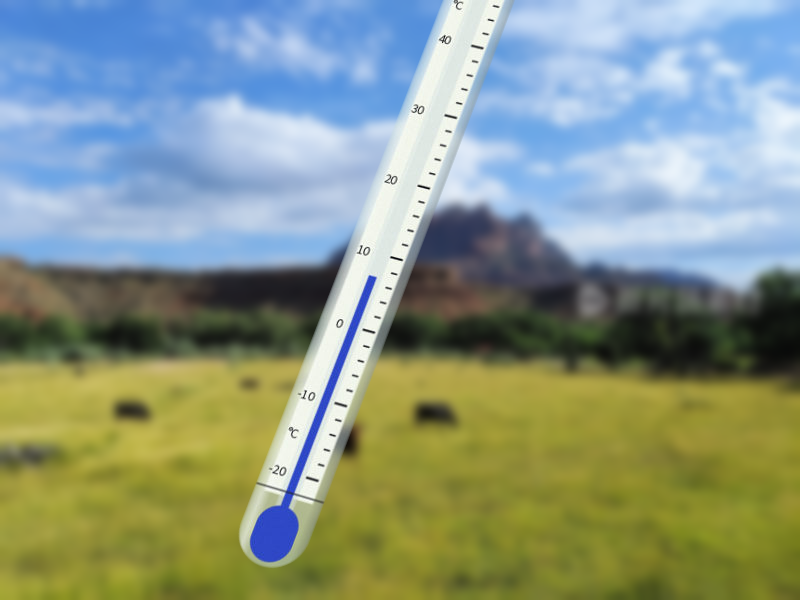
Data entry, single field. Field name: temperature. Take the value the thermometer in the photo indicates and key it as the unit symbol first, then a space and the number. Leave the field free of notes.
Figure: °C 7
